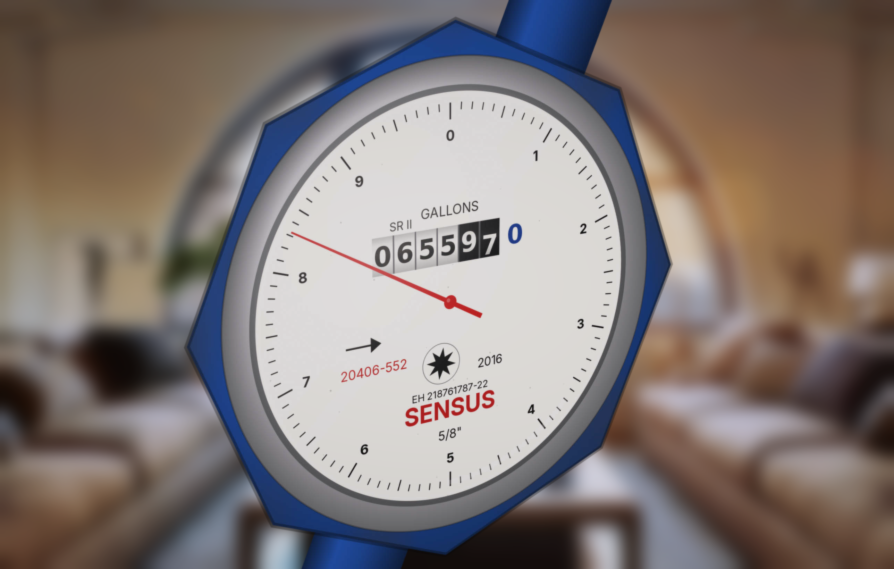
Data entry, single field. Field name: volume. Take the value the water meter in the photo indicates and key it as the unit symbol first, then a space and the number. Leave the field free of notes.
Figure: gal 655968.3
